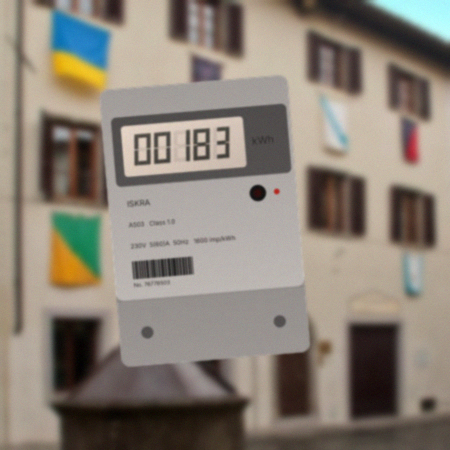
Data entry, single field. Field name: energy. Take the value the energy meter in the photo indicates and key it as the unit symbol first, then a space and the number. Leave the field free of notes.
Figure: kWh 183
